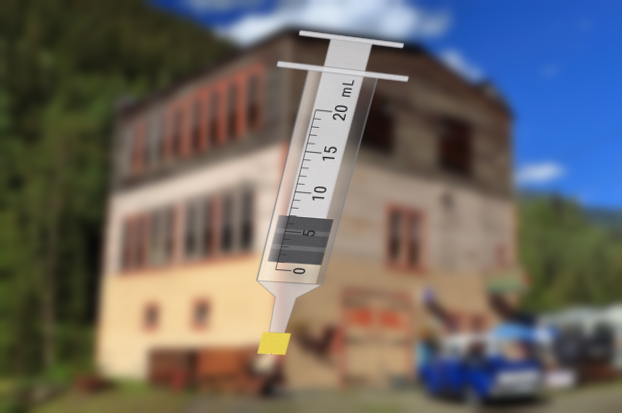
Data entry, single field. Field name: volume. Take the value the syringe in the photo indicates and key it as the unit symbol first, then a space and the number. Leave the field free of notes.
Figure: mL 1
